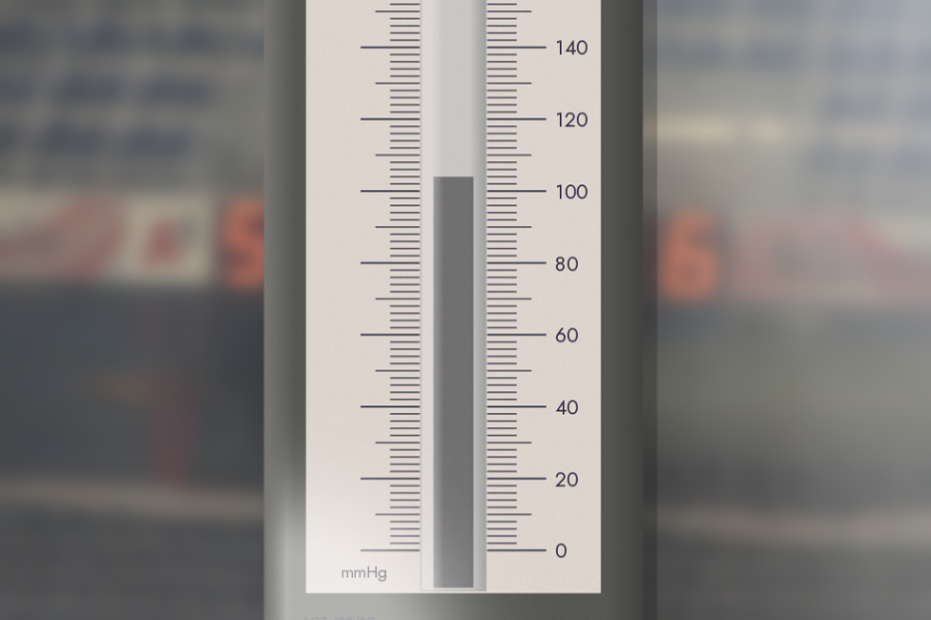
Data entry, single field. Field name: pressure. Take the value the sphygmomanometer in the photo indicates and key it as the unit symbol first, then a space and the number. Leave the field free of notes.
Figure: mmHg 104
